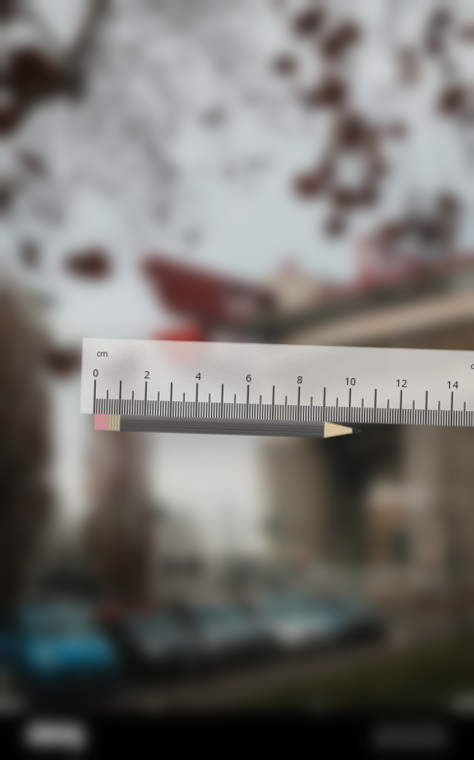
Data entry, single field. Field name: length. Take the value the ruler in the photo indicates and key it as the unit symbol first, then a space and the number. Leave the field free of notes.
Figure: cm 10.5
